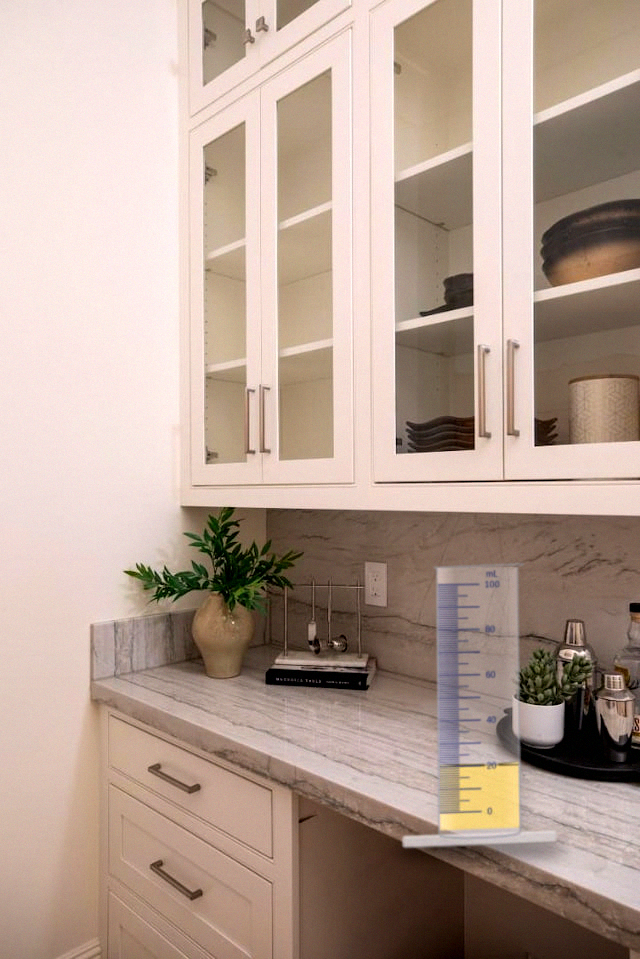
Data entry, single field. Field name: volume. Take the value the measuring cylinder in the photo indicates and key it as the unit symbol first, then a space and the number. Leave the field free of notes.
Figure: mL 20
